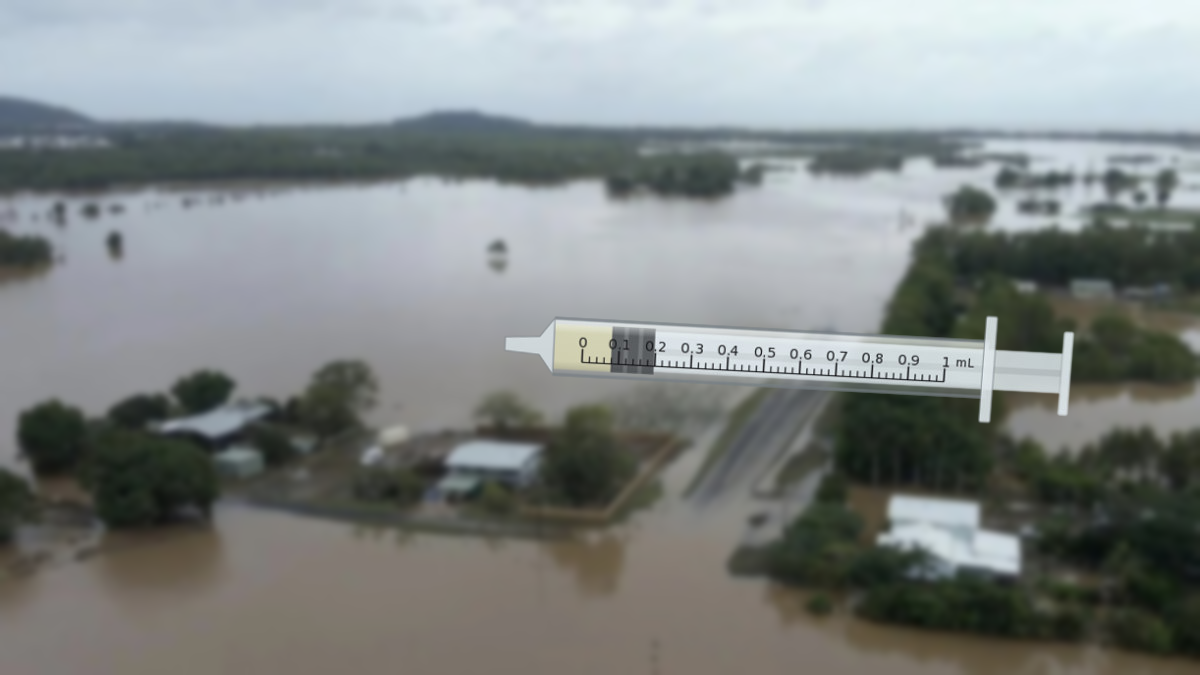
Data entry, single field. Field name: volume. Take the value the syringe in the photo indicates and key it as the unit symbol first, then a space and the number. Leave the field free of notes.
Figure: mL 0.08
